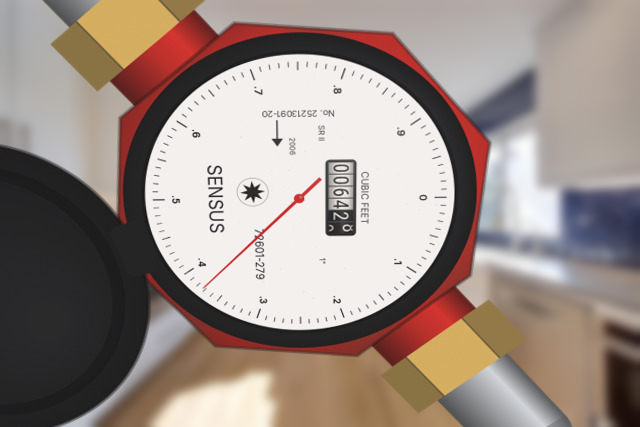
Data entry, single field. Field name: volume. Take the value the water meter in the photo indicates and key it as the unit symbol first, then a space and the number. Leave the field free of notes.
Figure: ft³ 6428.37
